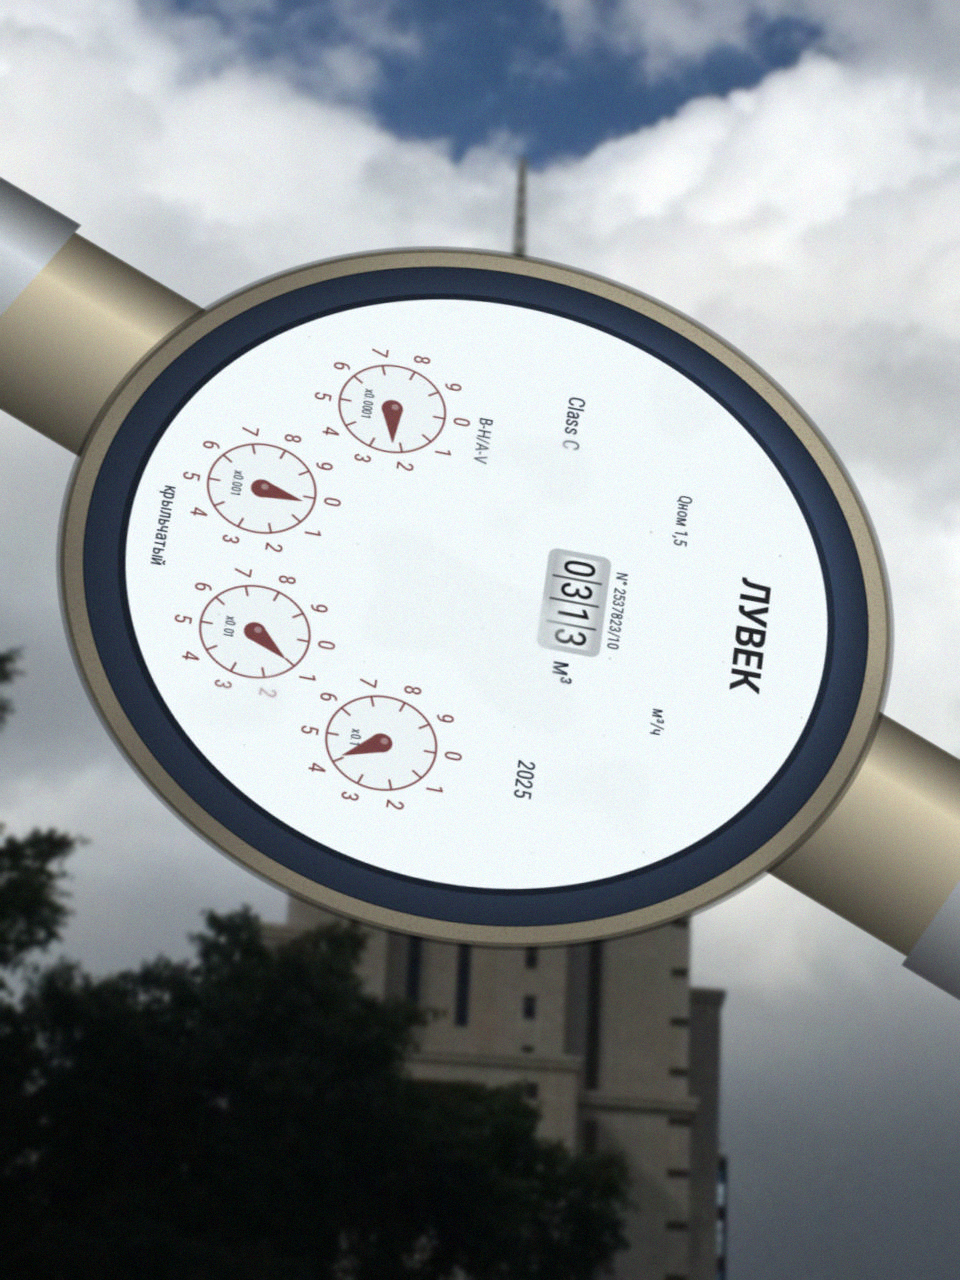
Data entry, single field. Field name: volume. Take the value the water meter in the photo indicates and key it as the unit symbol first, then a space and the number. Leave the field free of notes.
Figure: m³ 313.4102
